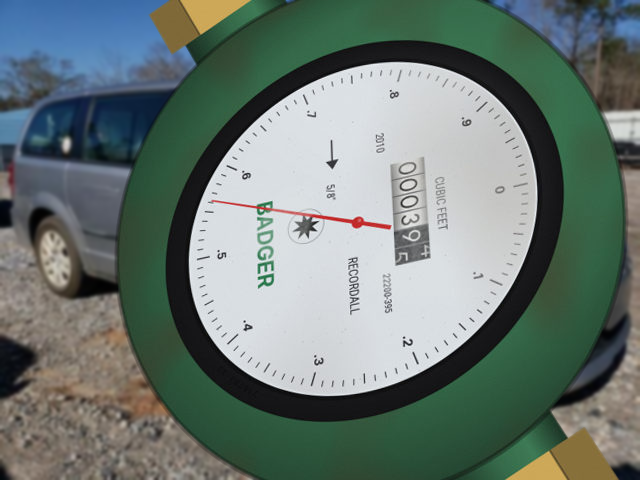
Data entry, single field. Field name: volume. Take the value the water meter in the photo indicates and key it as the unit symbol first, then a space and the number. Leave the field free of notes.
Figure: ft³ 394.56
